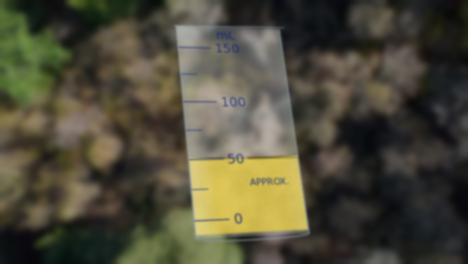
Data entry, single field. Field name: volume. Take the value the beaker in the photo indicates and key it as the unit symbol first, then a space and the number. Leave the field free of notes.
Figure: mL 50
